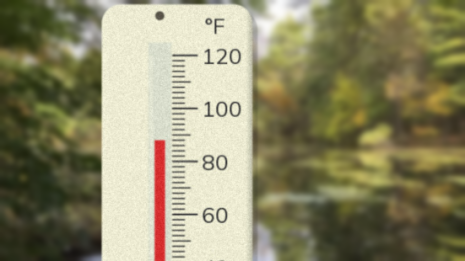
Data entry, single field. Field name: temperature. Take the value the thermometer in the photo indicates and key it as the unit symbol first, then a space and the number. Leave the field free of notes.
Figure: °F 88
